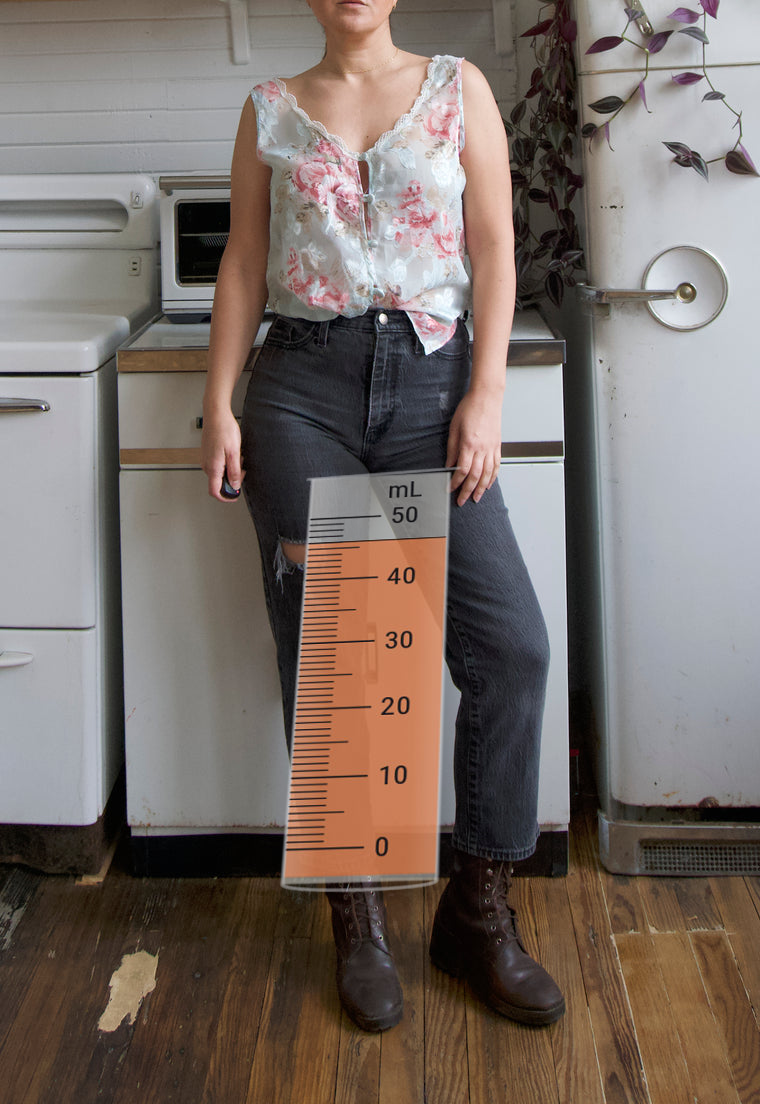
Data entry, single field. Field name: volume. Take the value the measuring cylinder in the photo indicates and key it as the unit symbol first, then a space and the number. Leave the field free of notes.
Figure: mL 46
